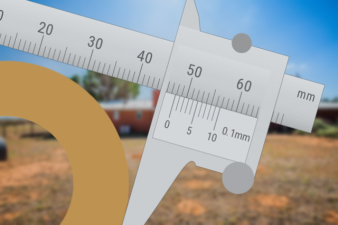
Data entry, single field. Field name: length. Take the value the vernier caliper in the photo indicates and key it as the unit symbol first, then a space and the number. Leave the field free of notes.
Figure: mm 47.8
